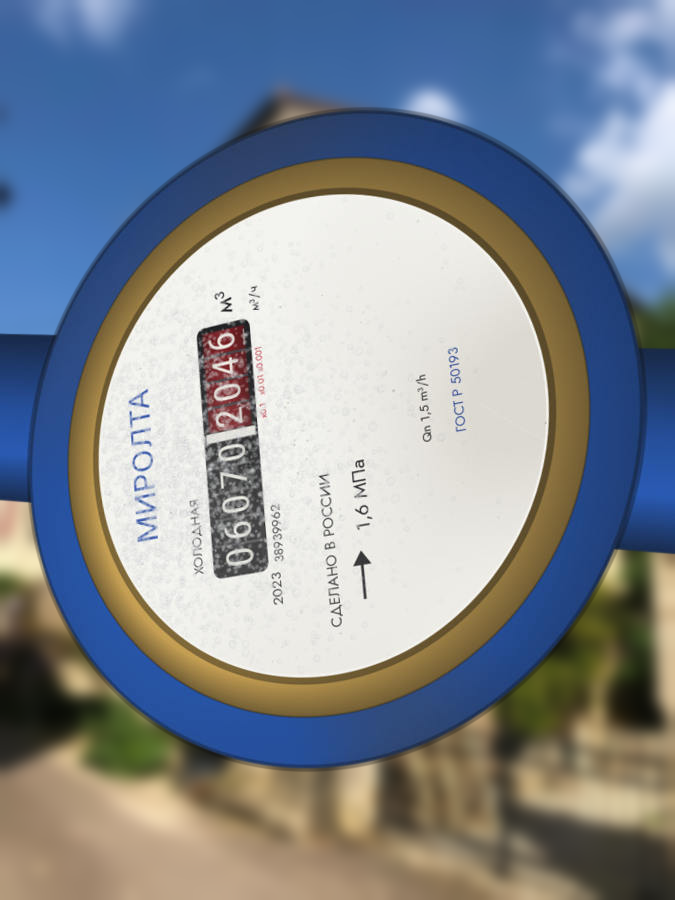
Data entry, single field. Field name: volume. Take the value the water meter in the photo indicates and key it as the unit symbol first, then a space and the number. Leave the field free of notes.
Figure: m³ 6070.2046
